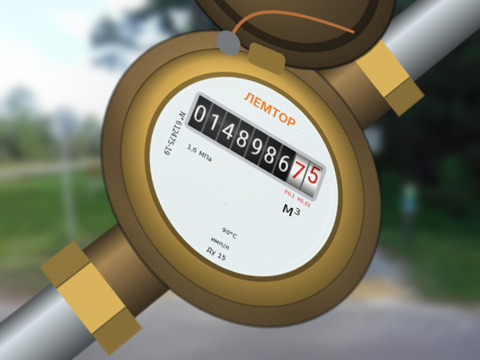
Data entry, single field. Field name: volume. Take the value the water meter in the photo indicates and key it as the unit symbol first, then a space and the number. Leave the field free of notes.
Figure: m³ 148986.75
